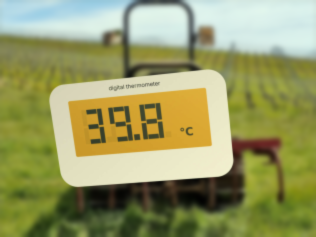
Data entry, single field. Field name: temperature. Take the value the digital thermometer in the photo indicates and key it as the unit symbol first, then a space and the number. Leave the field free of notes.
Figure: °C 39.8
